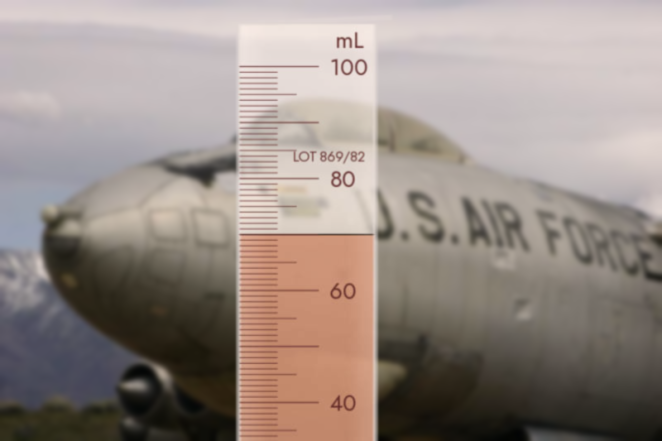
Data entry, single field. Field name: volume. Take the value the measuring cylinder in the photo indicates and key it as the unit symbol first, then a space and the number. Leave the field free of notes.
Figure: mL 70
